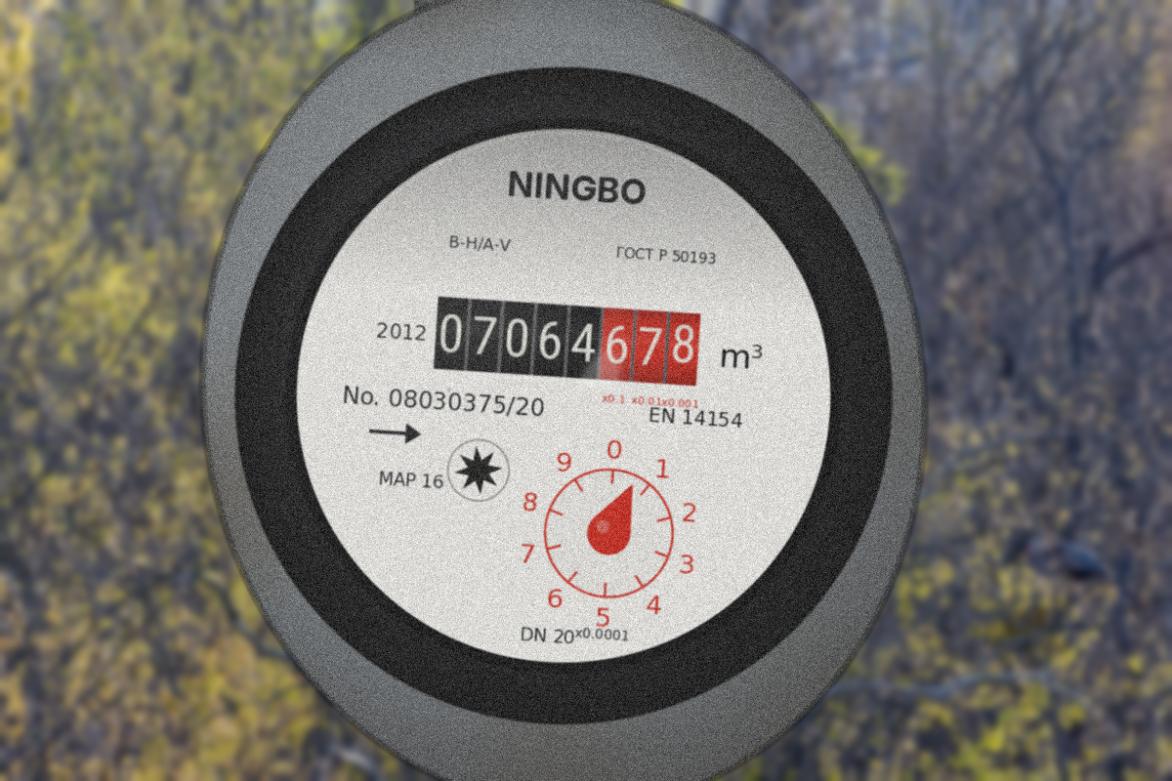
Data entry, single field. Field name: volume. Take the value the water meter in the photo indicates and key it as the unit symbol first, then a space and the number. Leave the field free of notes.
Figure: m³ 7064.6780
